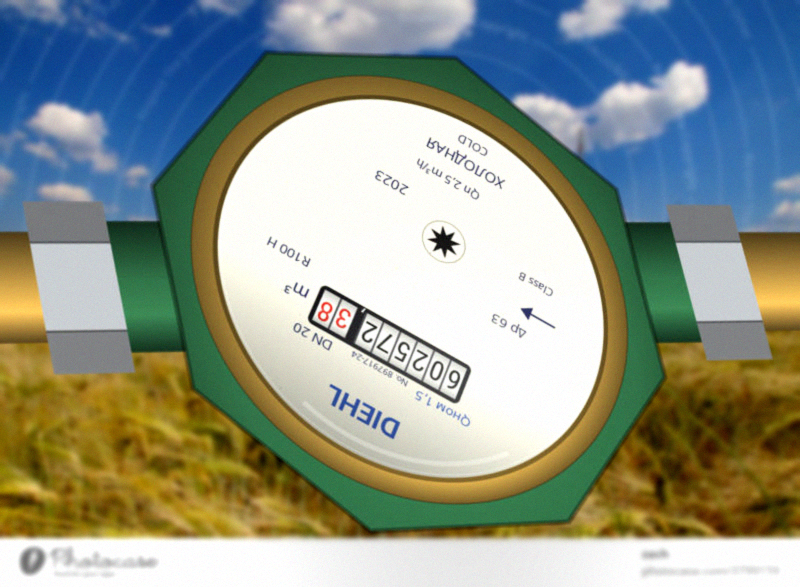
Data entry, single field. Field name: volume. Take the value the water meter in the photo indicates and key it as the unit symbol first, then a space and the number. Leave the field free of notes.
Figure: m³ 602572.38
